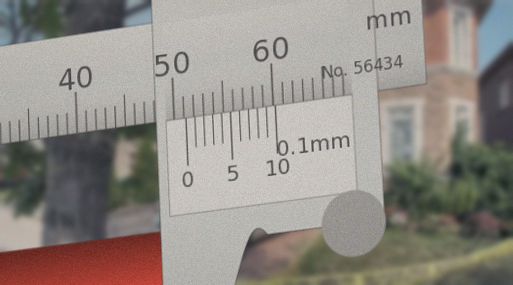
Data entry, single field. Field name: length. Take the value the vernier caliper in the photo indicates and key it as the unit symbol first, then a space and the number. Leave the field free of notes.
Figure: mm 51.2
